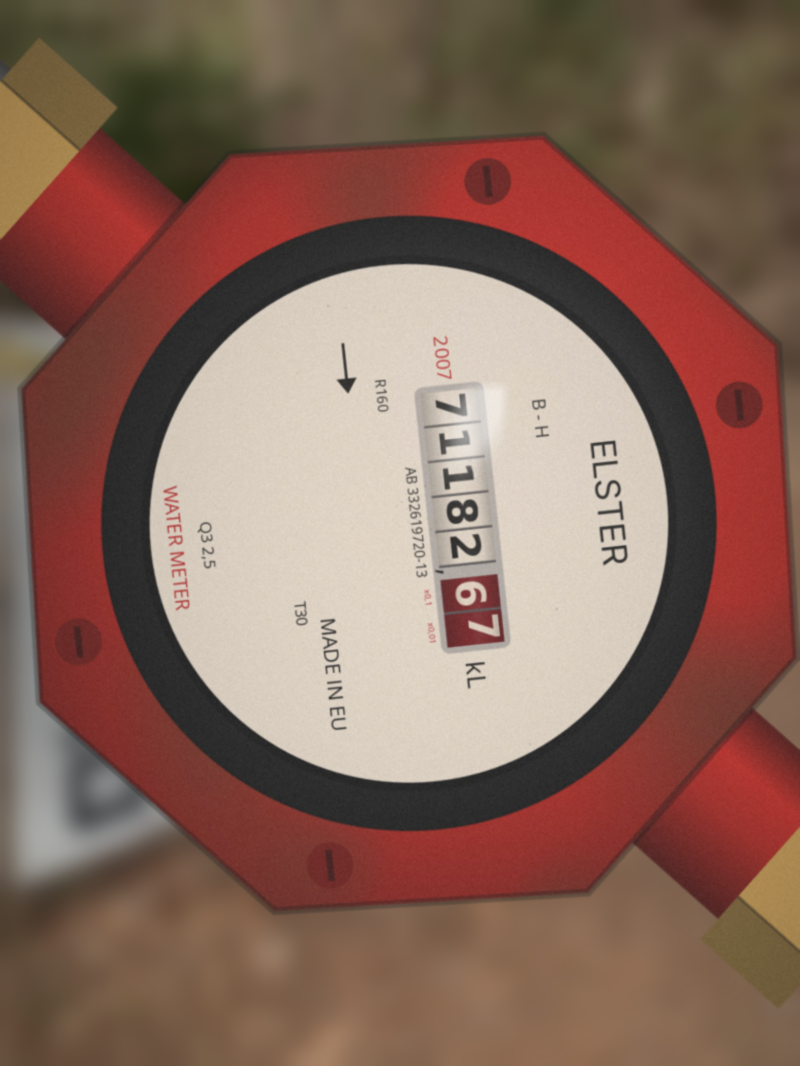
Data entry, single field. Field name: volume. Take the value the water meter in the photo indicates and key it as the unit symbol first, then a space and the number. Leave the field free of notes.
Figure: kL 71182.67
